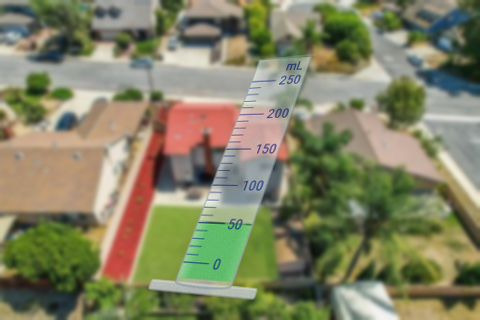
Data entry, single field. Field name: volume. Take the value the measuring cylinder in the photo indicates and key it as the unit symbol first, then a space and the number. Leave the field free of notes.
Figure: mL 50
